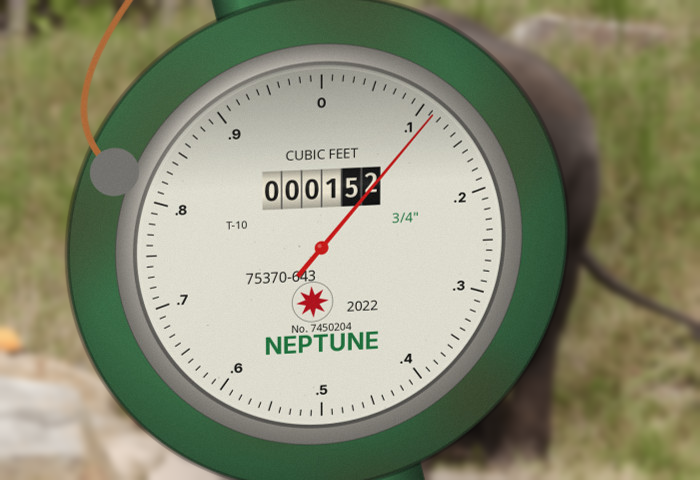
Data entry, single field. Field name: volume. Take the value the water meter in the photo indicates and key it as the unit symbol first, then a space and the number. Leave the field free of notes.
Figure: ft³ 152.11
